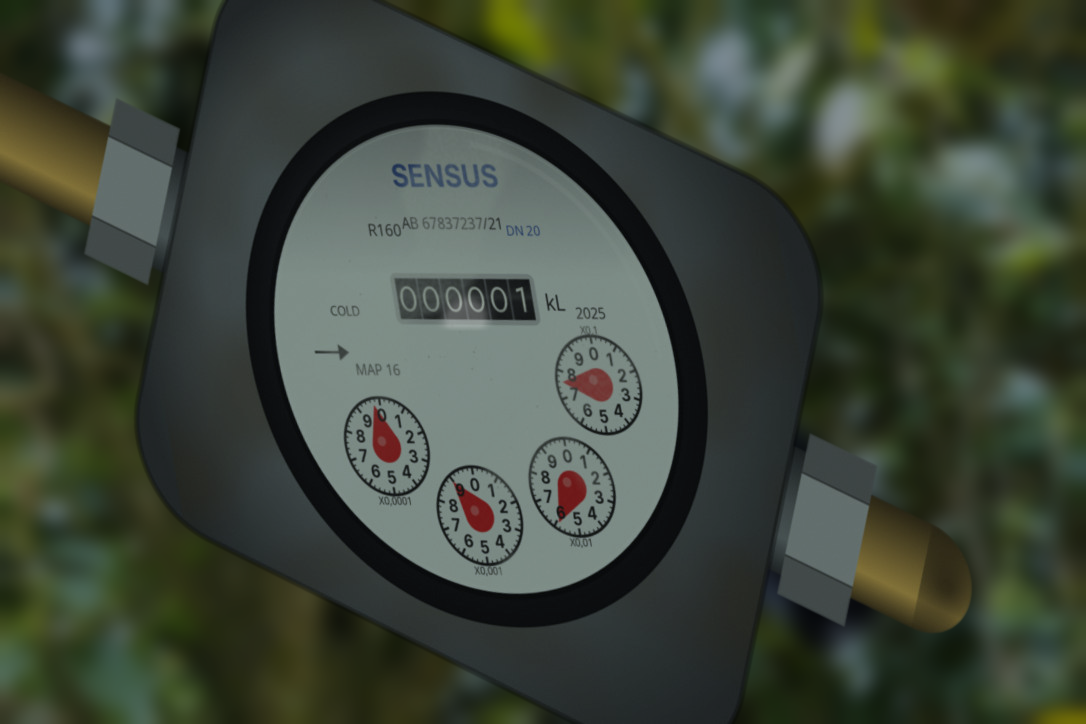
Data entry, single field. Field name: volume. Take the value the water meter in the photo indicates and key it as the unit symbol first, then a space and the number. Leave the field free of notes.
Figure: kL 1.7589
